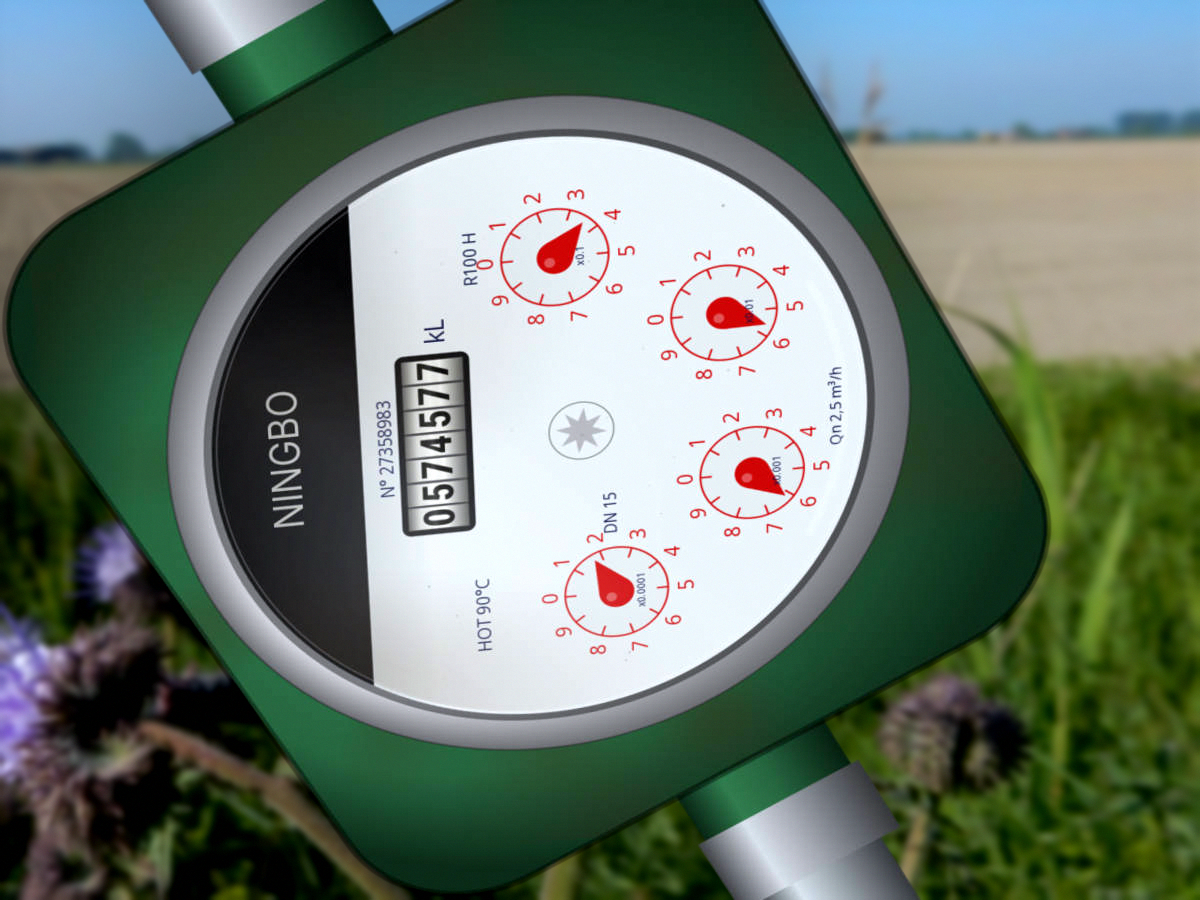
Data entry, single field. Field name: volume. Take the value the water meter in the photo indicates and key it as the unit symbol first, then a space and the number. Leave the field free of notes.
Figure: kL 574577.3561
